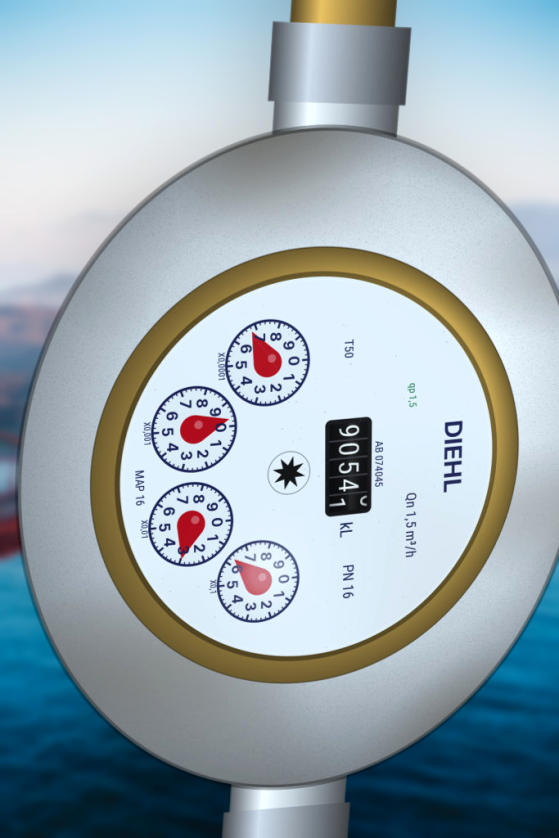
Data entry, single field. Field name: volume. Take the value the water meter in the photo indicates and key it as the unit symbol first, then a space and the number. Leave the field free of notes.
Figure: kL 90540.6296
